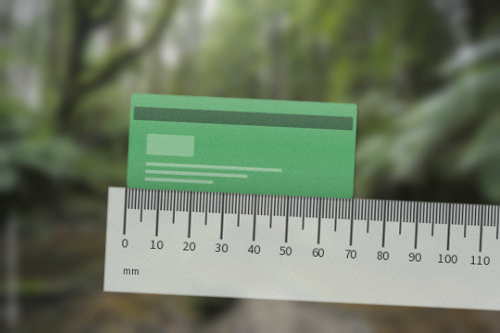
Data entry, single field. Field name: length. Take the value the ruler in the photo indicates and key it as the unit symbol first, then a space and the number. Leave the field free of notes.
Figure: mm 70
